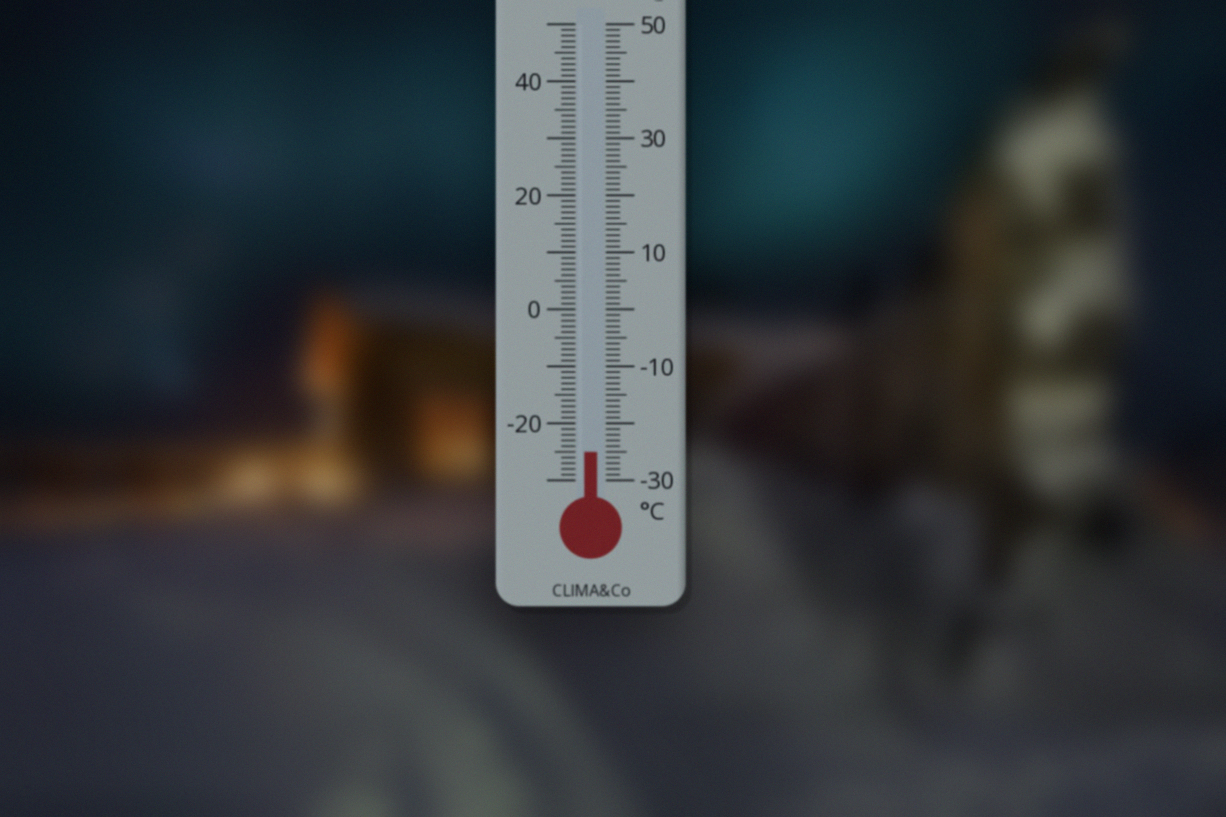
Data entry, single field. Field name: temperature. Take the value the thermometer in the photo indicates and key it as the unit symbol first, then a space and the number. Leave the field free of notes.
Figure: °C -25
